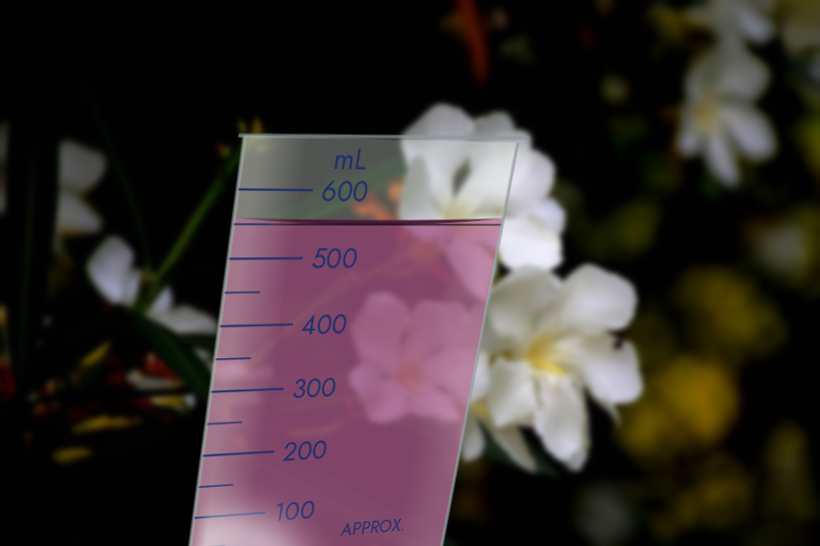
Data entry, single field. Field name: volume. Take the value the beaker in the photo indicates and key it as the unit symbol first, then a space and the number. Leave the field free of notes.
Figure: mL 550
